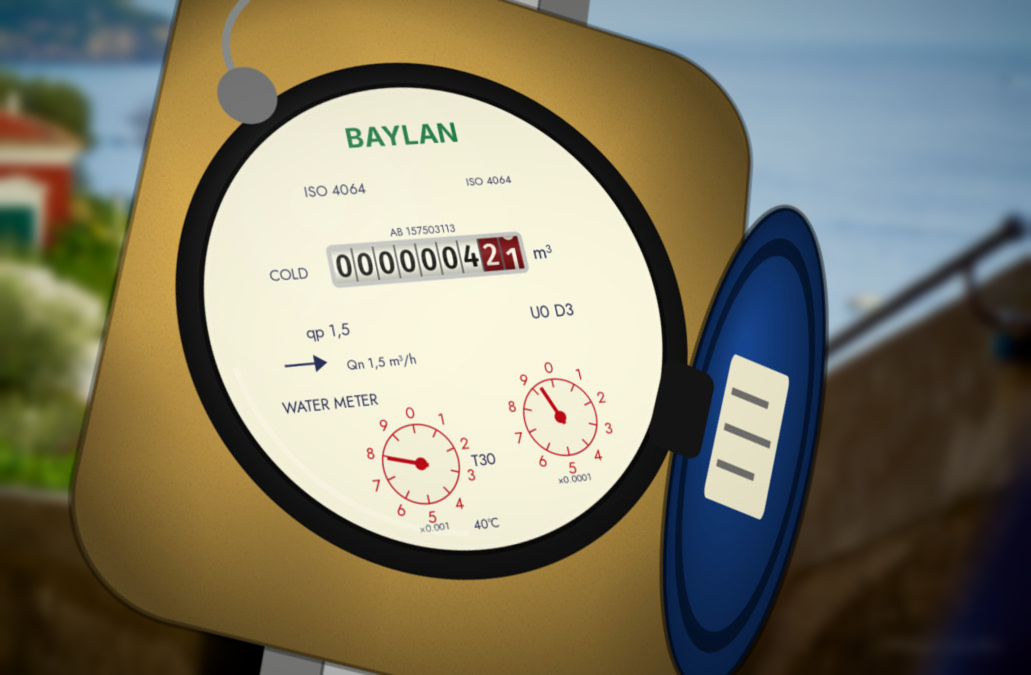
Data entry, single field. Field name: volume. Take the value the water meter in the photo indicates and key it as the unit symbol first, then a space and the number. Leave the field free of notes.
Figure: m³ 4.2079
